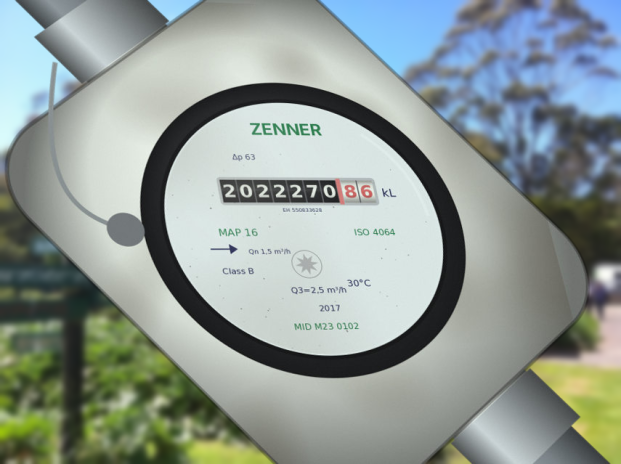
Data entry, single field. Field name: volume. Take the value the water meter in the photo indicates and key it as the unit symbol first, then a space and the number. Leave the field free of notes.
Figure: kL 2022270.86
